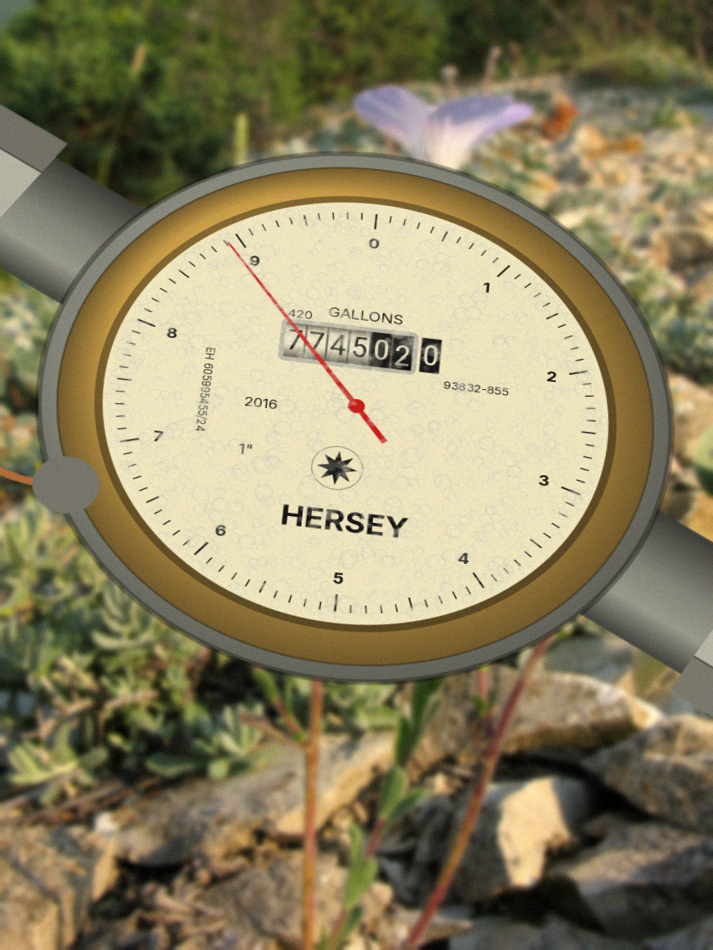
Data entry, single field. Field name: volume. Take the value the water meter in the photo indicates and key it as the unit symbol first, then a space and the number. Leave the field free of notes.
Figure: gal 7745018.9
